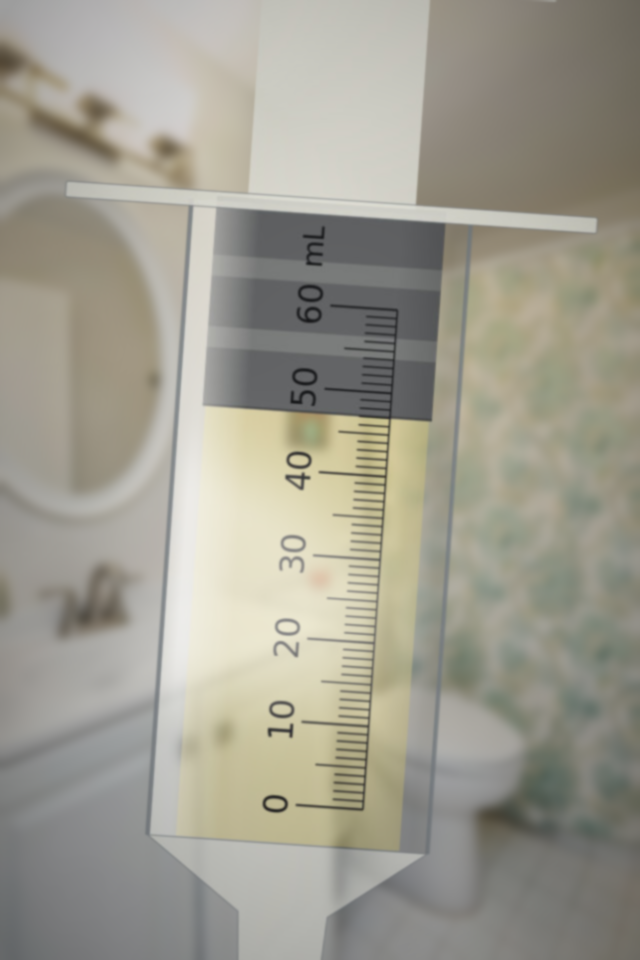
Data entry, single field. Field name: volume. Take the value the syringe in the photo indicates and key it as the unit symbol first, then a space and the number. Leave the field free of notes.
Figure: mL 47
